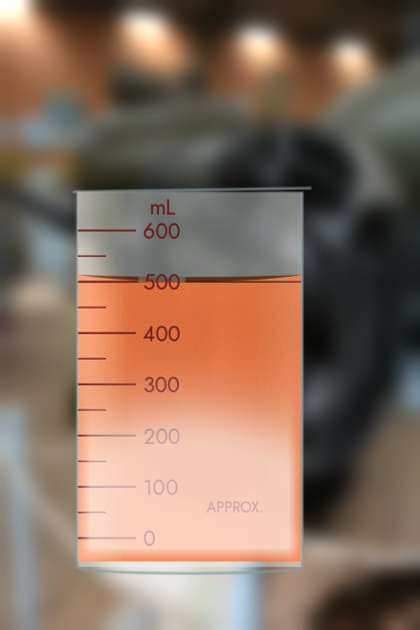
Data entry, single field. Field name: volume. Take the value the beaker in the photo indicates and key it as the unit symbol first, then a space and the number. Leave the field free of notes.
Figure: mL 500
